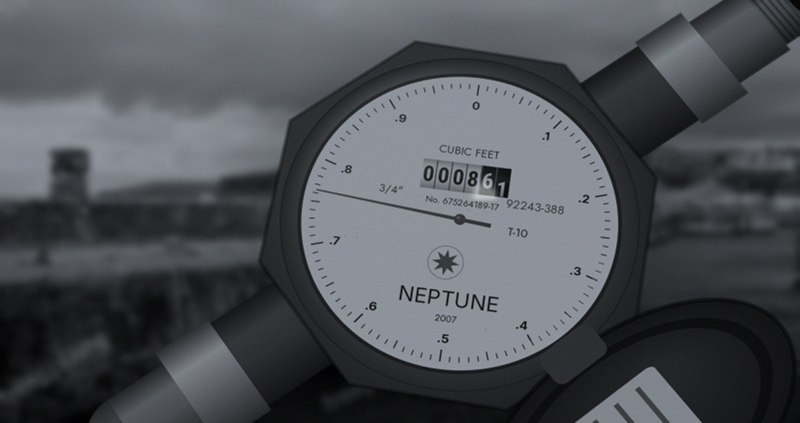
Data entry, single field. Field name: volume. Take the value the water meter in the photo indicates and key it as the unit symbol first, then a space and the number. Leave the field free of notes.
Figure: ft³ 860.76
